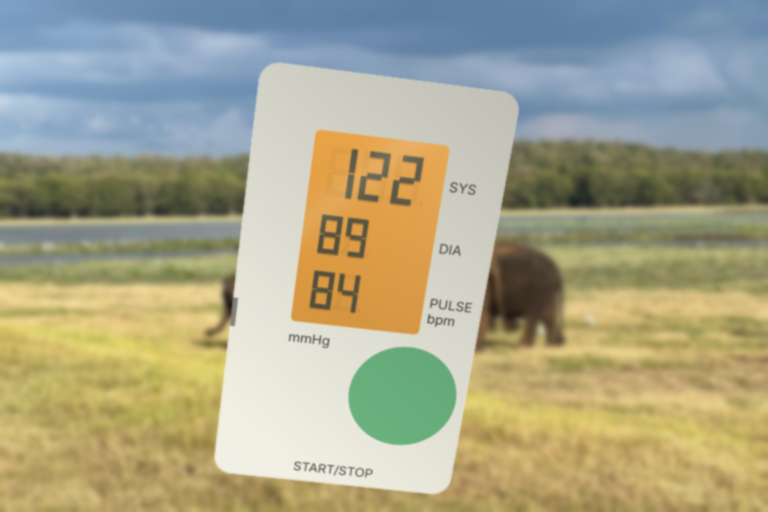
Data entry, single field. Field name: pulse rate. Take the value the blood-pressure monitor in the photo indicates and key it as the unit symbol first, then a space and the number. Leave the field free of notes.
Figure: bpm 84
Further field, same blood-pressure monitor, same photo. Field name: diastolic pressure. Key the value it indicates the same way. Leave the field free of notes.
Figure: mmHg 89
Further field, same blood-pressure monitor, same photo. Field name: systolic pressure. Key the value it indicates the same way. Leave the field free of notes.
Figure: mmHg 122
